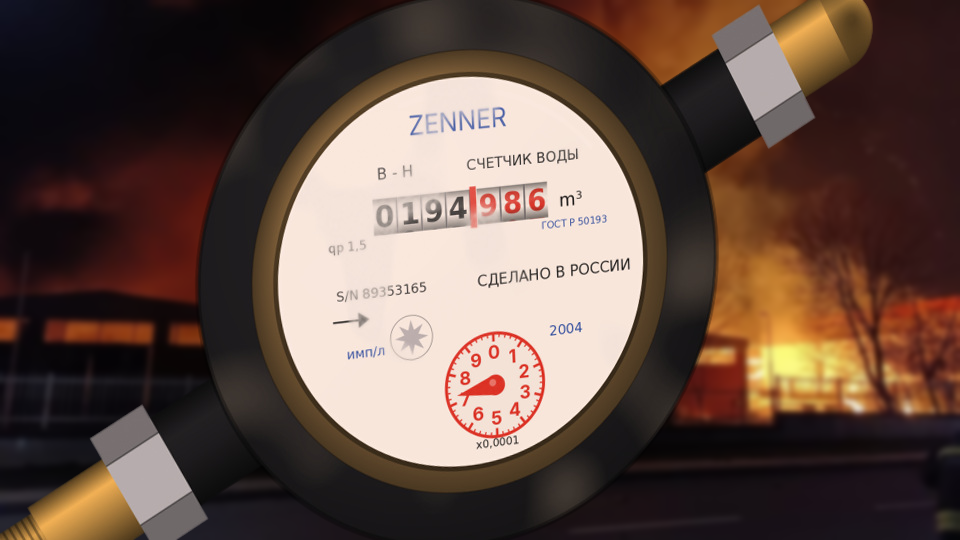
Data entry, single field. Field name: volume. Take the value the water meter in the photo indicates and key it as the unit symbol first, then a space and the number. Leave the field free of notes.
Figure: m³ 194.9867
